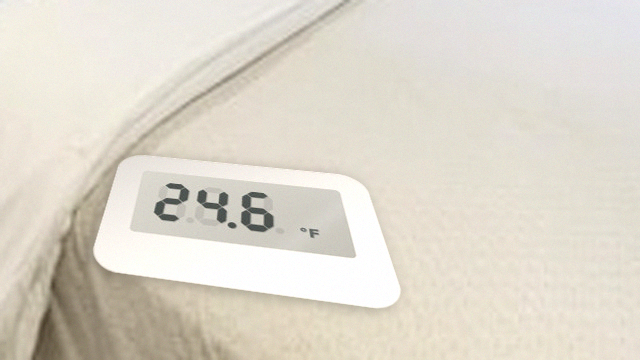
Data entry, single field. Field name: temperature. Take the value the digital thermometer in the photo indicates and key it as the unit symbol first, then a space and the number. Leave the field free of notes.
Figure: °F 24.6
